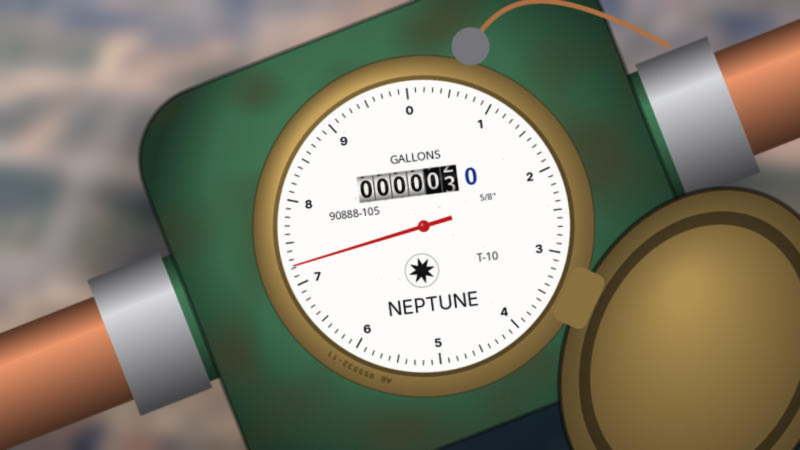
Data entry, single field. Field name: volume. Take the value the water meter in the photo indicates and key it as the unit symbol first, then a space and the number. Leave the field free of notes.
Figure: gal 27.2
